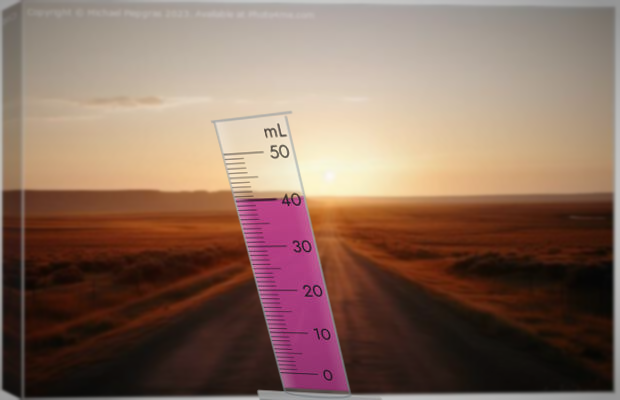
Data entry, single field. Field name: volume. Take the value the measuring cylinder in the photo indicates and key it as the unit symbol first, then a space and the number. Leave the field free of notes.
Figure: mL 40
